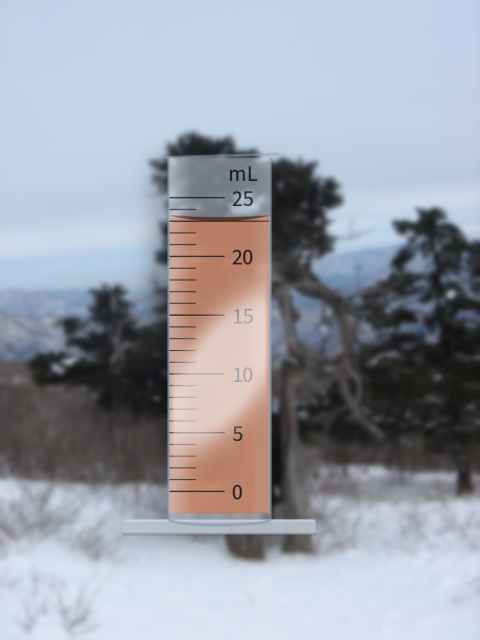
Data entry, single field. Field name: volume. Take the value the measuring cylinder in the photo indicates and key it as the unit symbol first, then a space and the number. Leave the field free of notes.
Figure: mL 23
